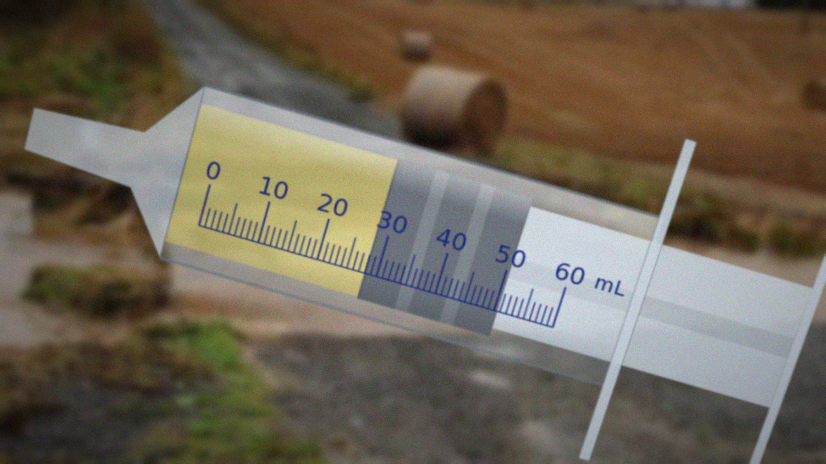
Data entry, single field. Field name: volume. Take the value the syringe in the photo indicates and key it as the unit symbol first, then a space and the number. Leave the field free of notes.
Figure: mL 28
